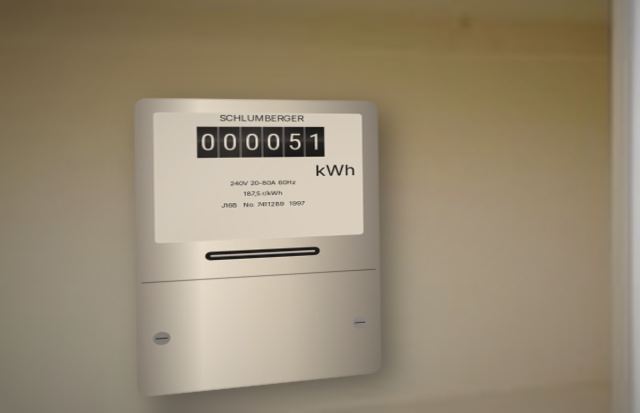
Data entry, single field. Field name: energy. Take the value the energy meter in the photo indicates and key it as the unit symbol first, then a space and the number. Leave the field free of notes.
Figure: kWh 51
